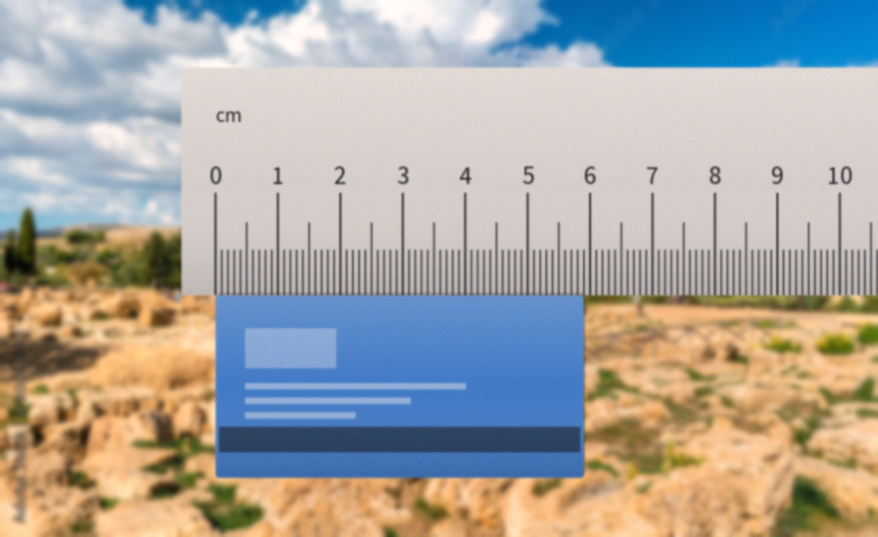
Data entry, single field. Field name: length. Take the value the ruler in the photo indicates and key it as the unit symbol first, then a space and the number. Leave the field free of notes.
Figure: cm 5.9
